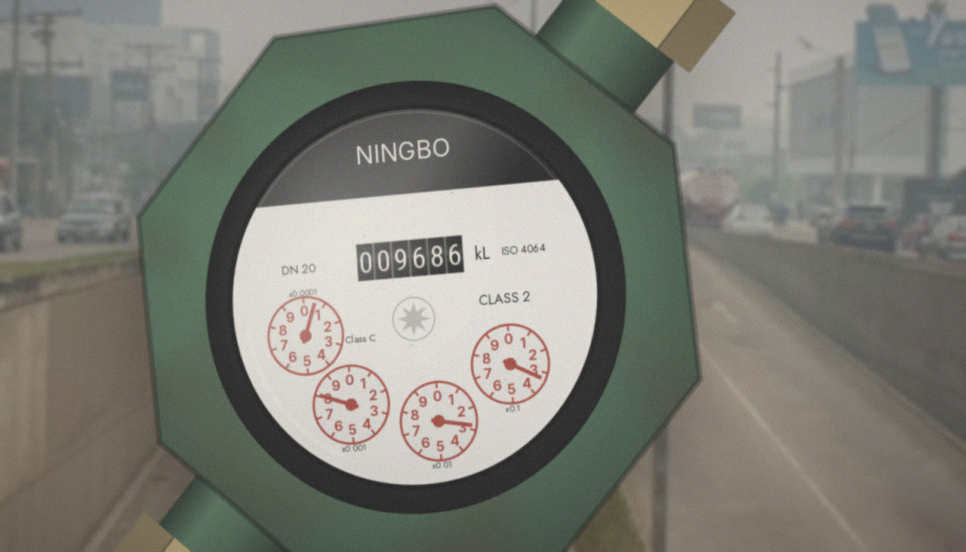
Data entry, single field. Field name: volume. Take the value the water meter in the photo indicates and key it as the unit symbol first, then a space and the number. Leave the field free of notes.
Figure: kL 9686.3280
